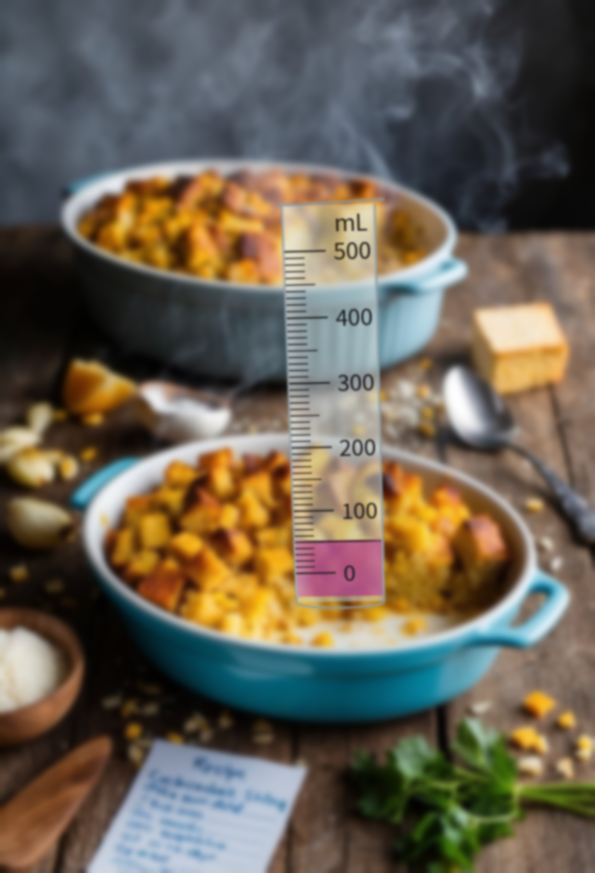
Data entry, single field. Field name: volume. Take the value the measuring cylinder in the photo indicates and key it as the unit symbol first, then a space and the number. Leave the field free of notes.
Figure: mL 50
